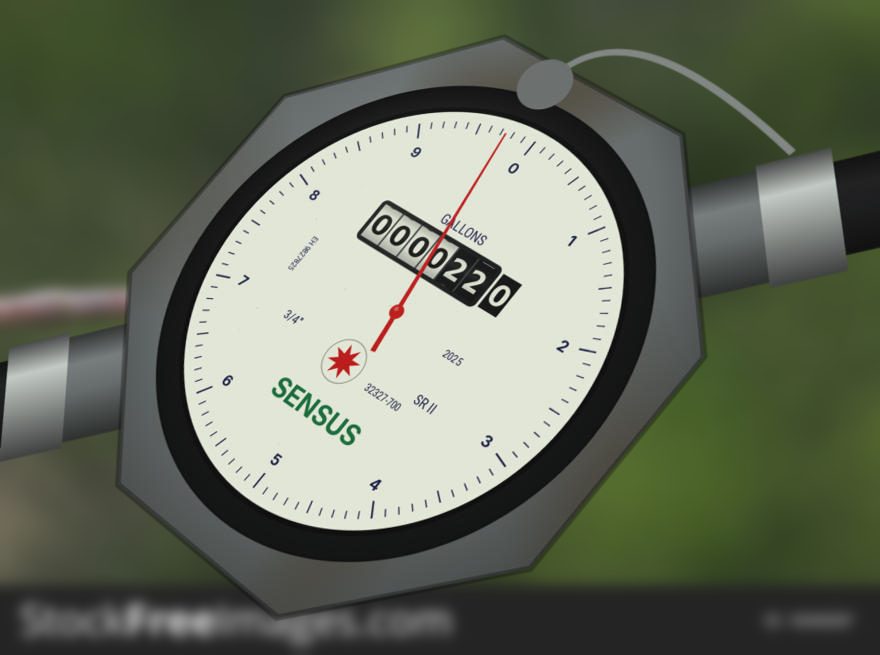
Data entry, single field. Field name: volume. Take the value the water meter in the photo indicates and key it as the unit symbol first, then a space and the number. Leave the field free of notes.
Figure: gal 219.7
